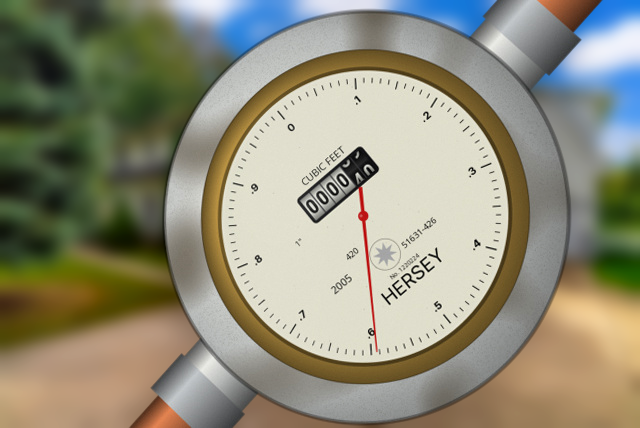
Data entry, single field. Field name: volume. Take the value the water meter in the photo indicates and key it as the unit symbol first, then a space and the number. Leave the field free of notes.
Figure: ft³ 39.59
